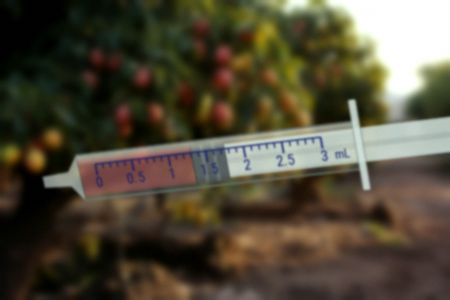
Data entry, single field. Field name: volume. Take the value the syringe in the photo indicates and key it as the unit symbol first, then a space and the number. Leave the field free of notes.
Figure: mL 1.3
